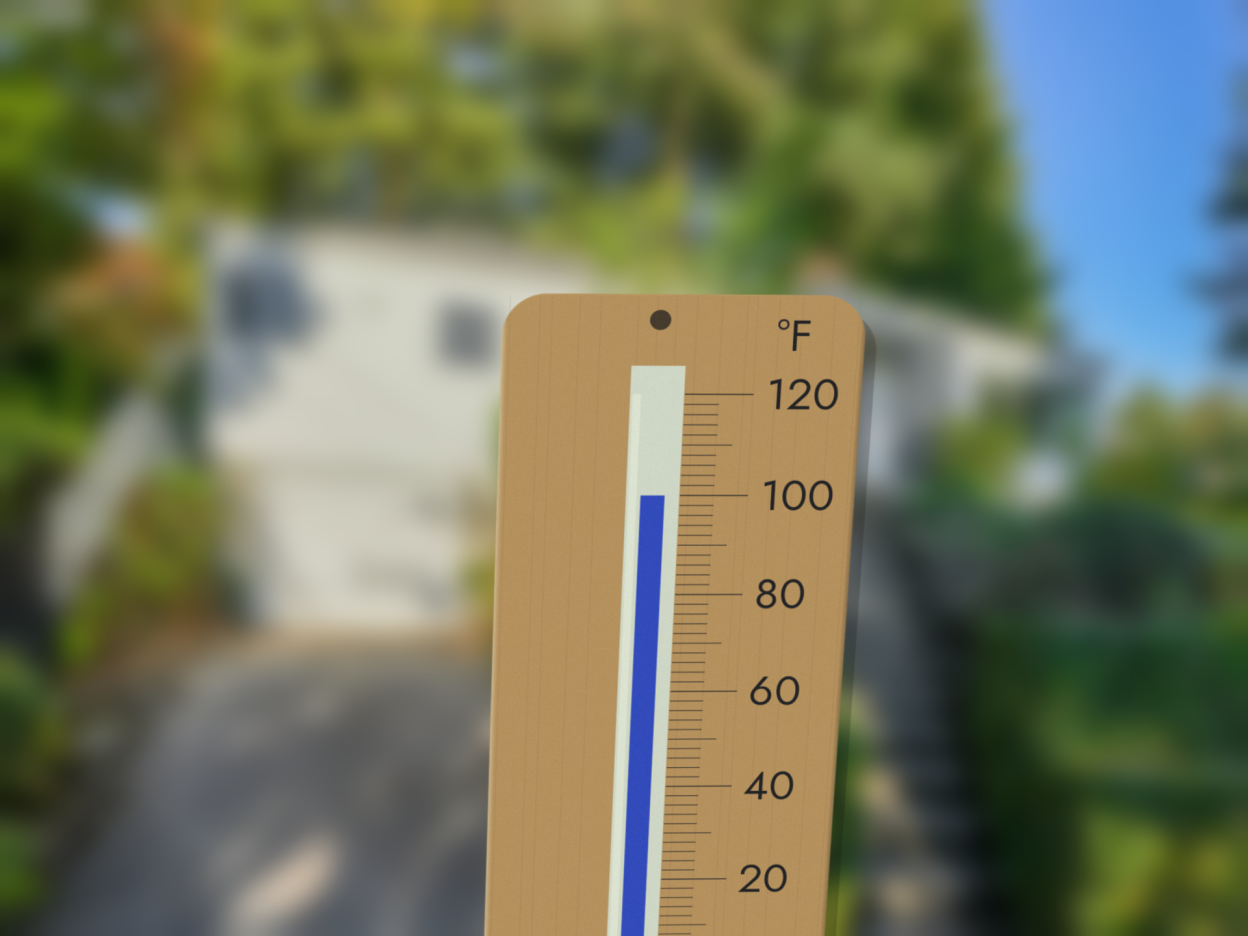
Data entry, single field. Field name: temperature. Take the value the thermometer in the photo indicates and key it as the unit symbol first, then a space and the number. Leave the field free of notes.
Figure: °F 100
